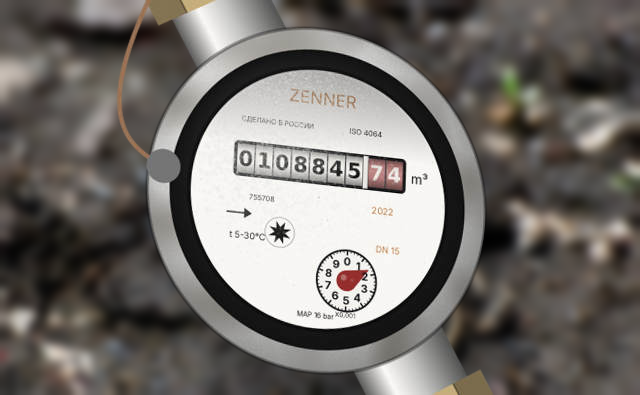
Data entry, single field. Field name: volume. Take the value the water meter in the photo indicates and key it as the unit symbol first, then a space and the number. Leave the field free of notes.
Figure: m³ 108845.741
